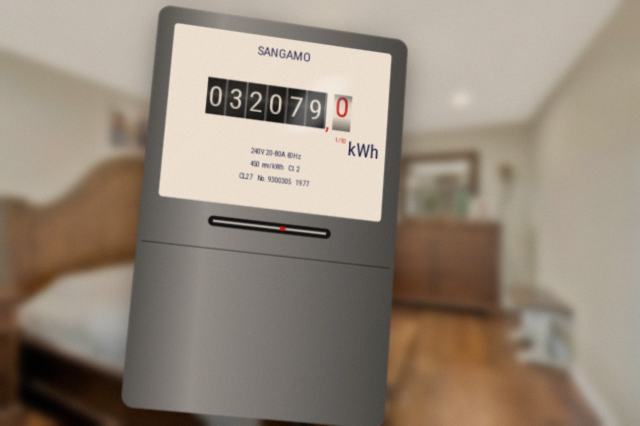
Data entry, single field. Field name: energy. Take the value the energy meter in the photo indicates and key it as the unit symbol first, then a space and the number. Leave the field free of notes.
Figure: kWh 32079.0
